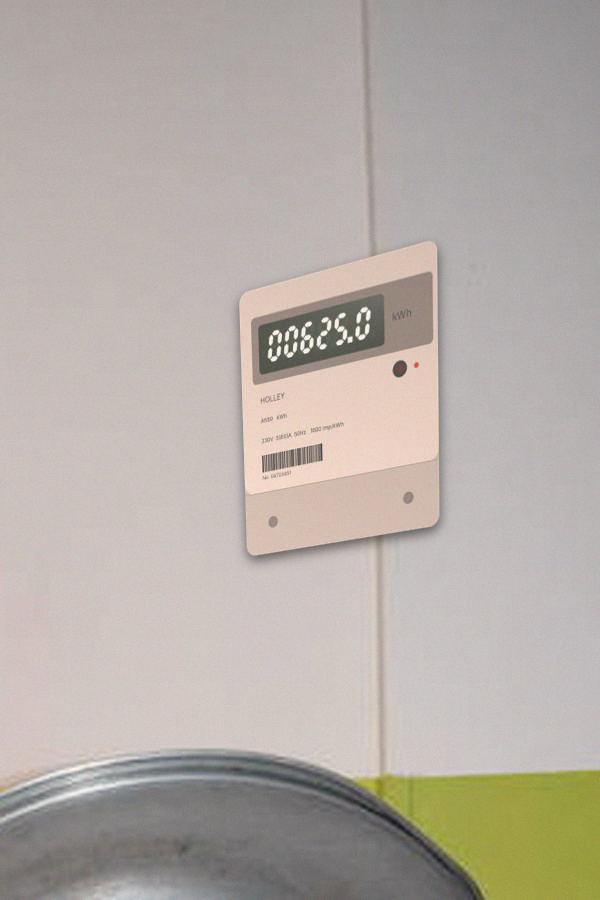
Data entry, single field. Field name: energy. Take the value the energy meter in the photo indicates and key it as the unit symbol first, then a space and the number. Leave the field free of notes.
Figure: kWh 625.0
